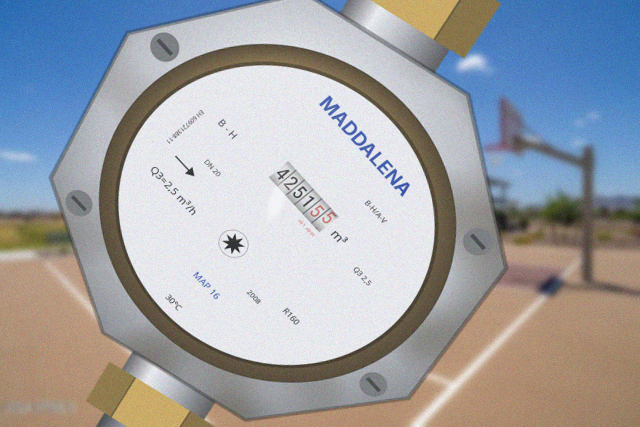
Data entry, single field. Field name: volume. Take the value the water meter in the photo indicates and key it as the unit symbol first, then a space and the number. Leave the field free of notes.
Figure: m³ 4251.55
